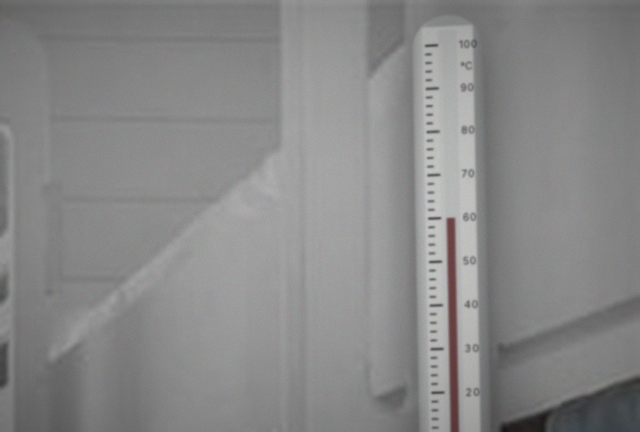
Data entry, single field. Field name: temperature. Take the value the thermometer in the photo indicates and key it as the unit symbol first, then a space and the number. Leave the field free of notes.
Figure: °C 60
